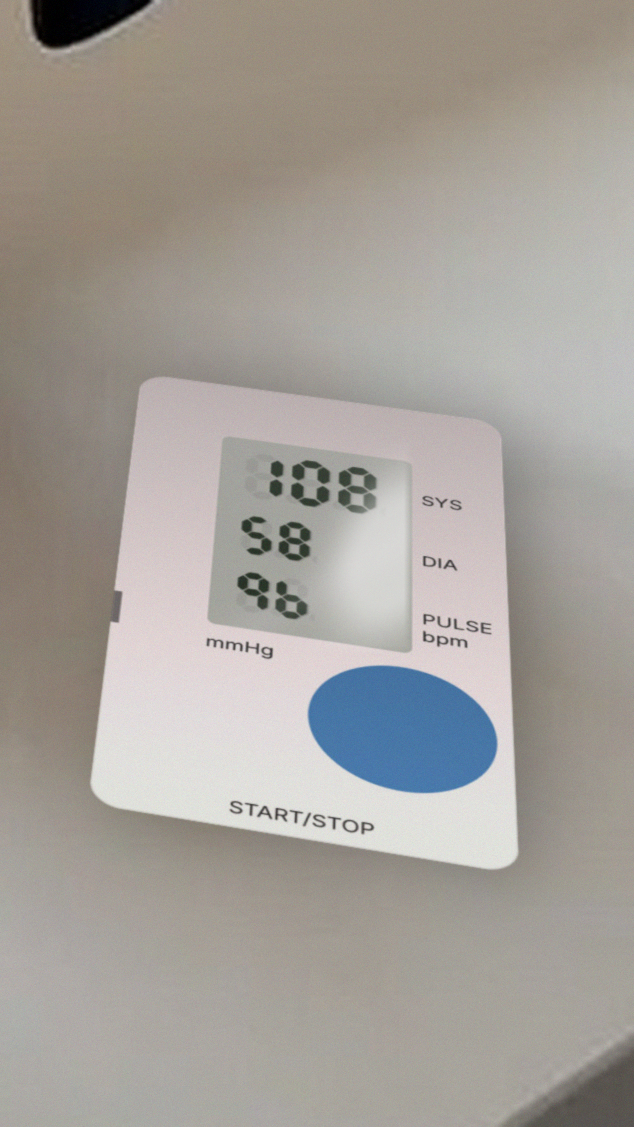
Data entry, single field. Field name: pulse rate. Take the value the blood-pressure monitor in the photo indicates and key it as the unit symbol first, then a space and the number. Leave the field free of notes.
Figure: bpm 96
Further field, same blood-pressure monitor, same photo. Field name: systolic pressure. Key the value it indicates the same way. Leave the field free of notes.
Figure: mmHg 108
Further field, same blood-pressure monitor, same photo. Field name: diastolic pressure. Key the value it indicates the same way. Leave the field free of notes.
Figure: mmHg 58
